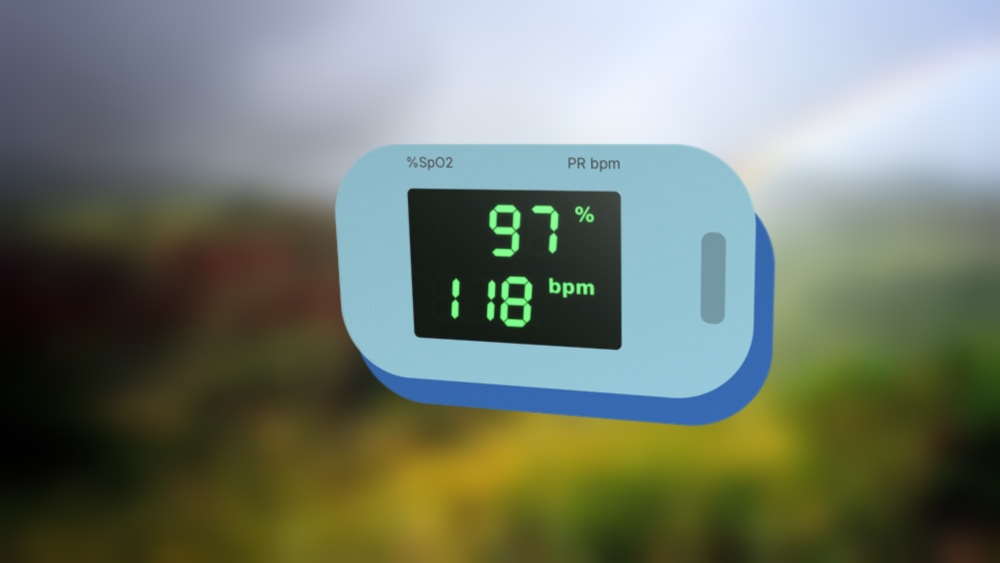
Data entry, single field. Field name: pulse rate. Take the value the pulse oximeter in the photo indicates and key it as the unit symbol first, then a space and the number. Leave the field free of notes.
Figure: bpm 118
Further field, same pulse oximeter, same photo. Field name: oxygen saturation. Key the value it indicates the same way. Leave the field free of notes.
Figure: % 97
